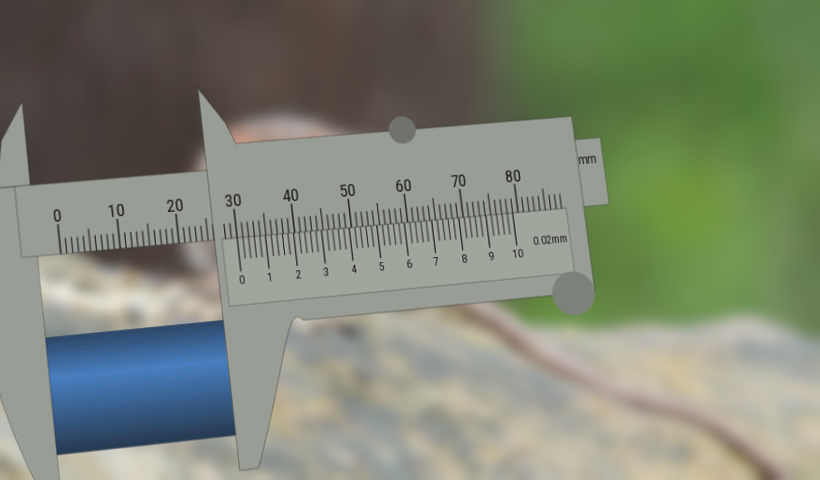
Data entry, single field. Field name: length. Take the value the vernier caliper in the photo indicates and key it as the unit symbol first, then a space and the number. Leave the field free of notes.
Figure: mm 30.0
